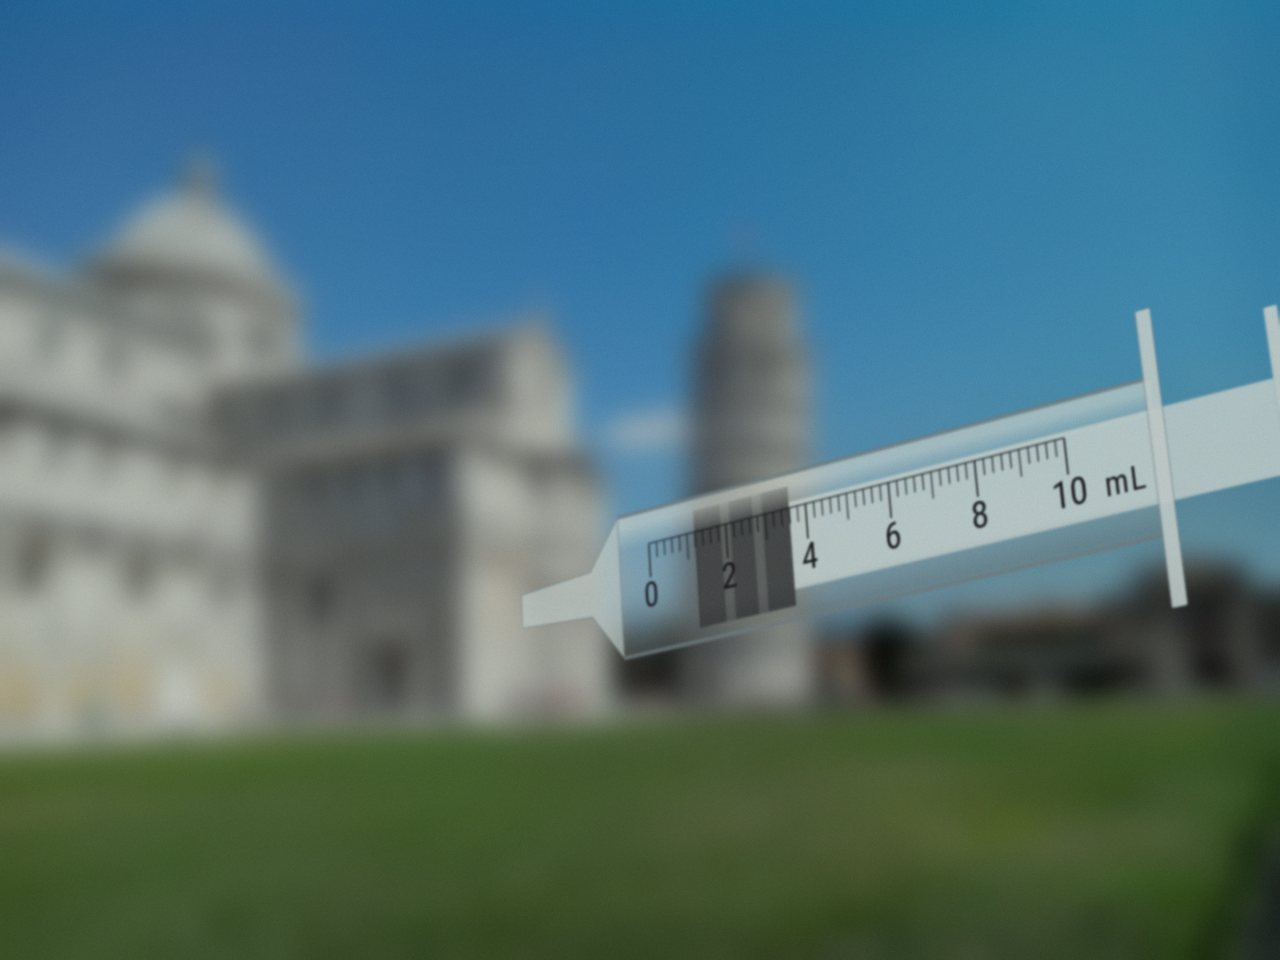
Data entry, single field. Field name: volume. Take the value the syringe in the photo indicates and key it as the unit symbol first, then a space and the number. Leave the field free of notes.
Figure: mL 1.2
